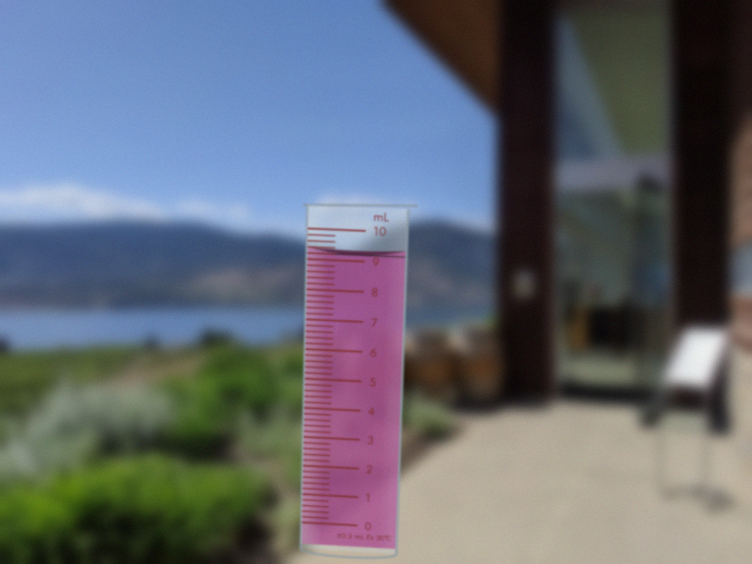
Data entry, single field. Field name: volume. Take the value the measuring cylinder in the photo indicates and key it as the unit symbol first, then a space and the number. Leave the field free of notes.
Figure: mL 9.2
